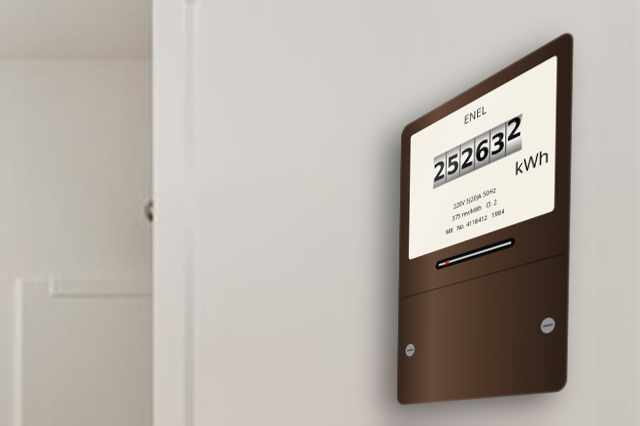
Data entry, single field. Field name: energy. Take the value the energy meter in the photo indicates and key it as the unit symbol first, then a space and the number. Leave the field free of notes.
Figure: kWh 252632
